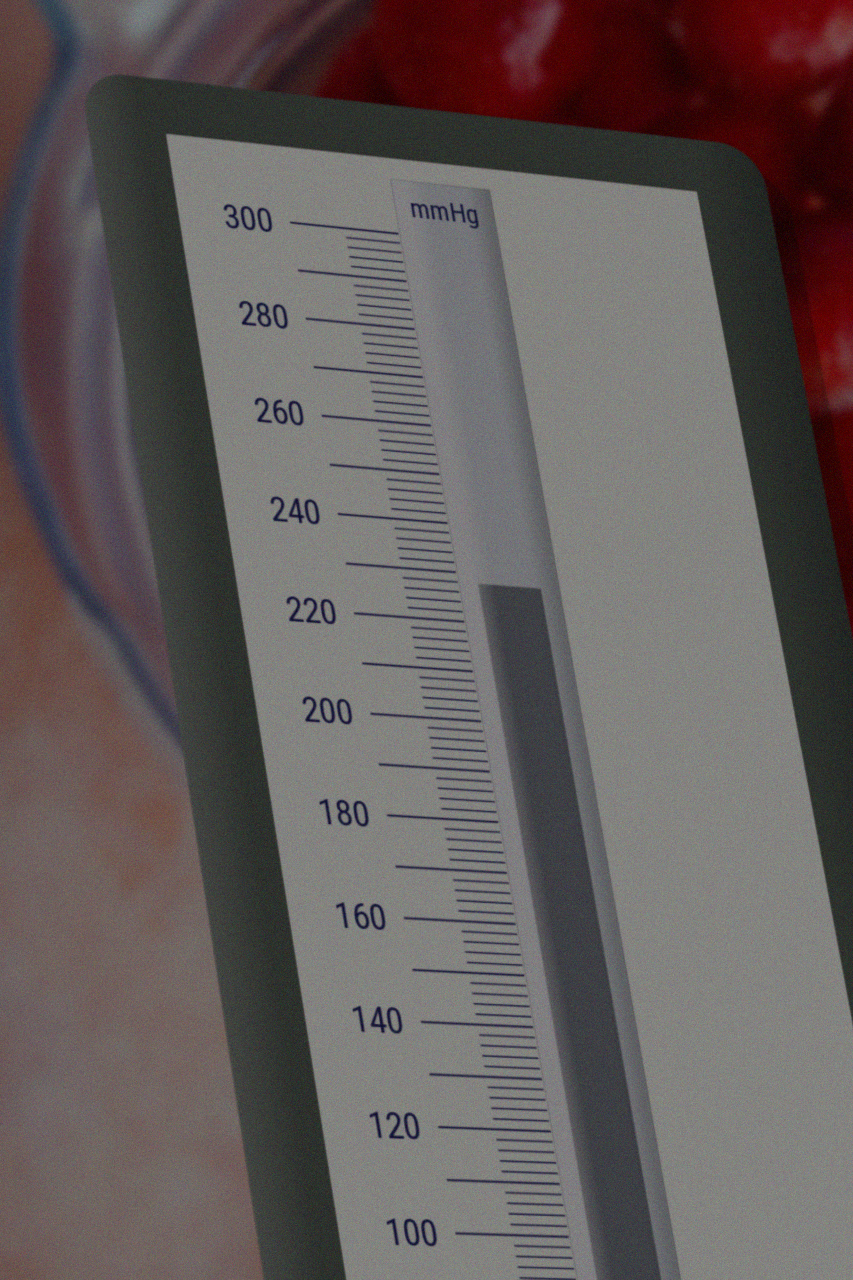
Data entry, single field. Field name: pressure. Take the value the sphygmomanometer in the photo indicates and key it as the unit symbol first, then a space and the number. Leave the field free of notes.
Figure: mmHg 228
